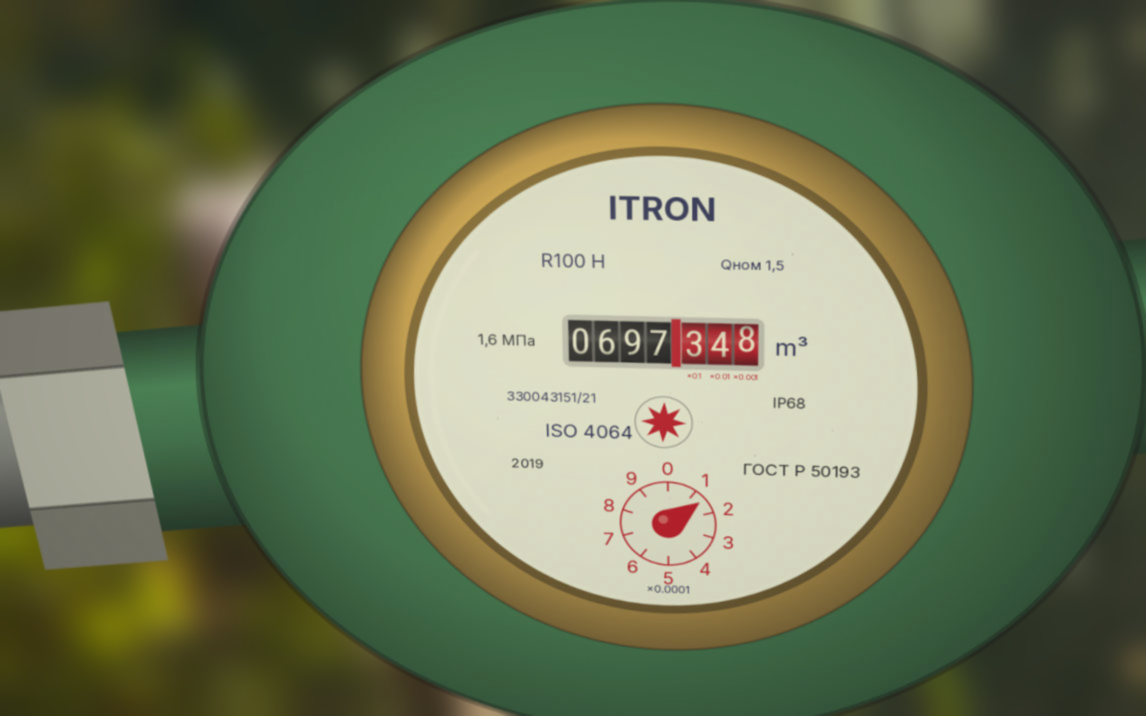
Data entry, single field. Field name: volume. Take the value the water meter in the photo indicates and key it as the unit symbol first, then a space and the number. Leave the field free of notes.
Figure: m³ 697.3481
